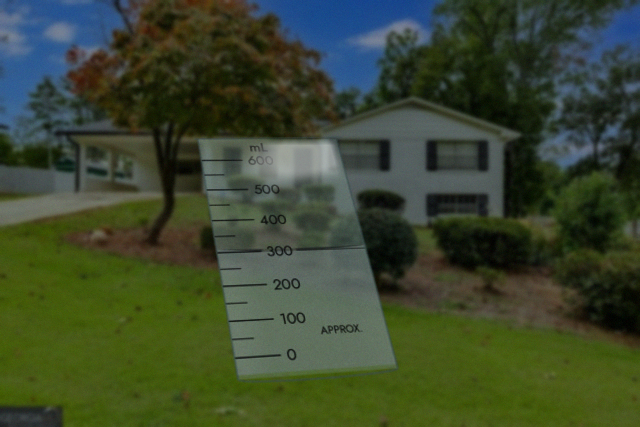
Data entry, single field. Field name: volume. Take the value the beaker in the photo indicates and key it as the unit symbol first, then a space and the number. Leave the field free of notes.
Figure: mL 300
